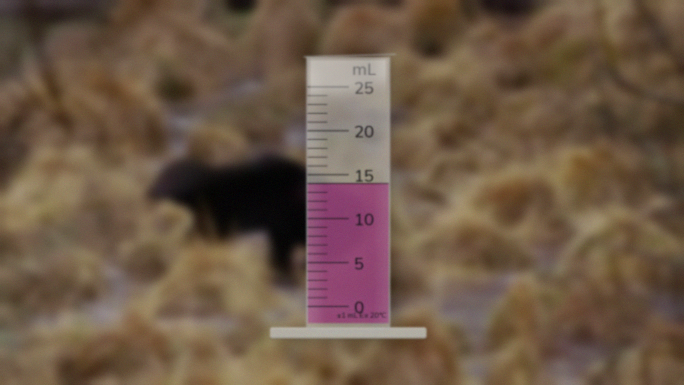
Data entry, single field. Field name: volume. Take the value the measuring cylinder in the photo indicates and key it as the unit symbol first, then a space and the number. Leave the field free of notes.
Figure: mL 14
